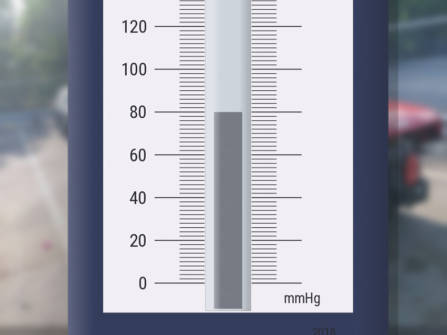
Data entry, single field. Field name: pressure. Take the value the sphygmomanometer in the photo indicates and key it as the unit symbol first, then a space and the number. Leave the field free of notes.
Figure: mmHg 80
